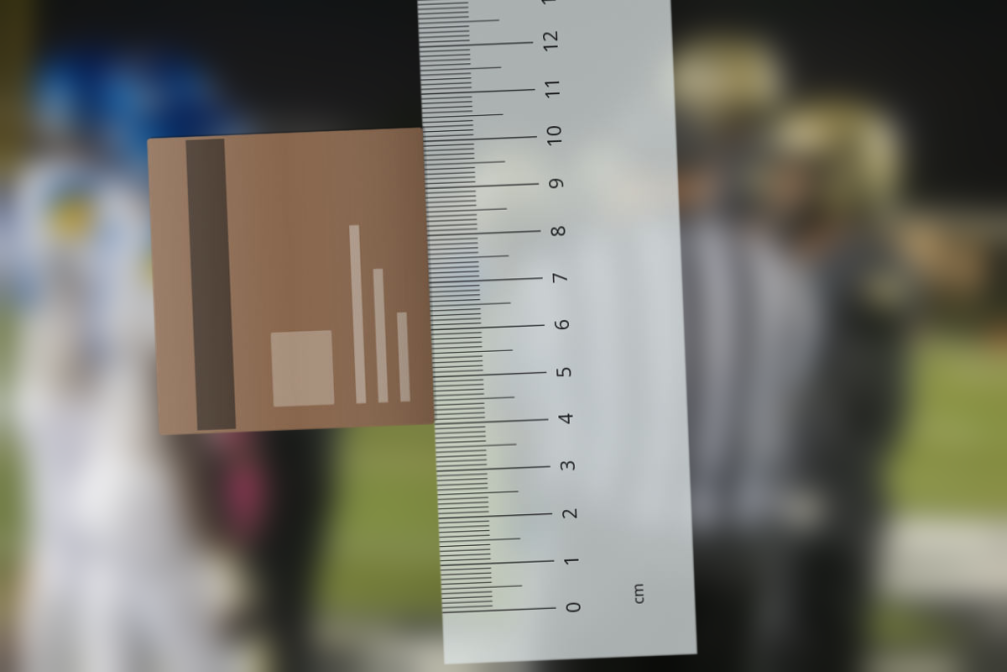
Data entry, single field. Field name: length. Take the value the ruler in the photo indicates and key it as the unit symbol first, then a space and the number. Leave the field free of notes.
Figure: cm 6.3
